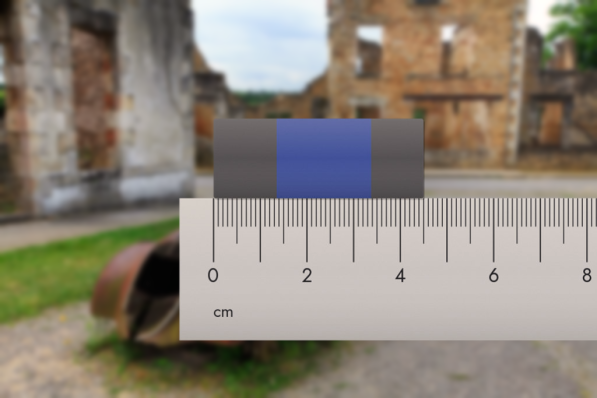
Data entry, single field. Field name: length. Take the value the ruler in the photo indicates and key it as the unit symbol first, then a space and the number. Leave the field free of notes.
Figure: cm 4.5
